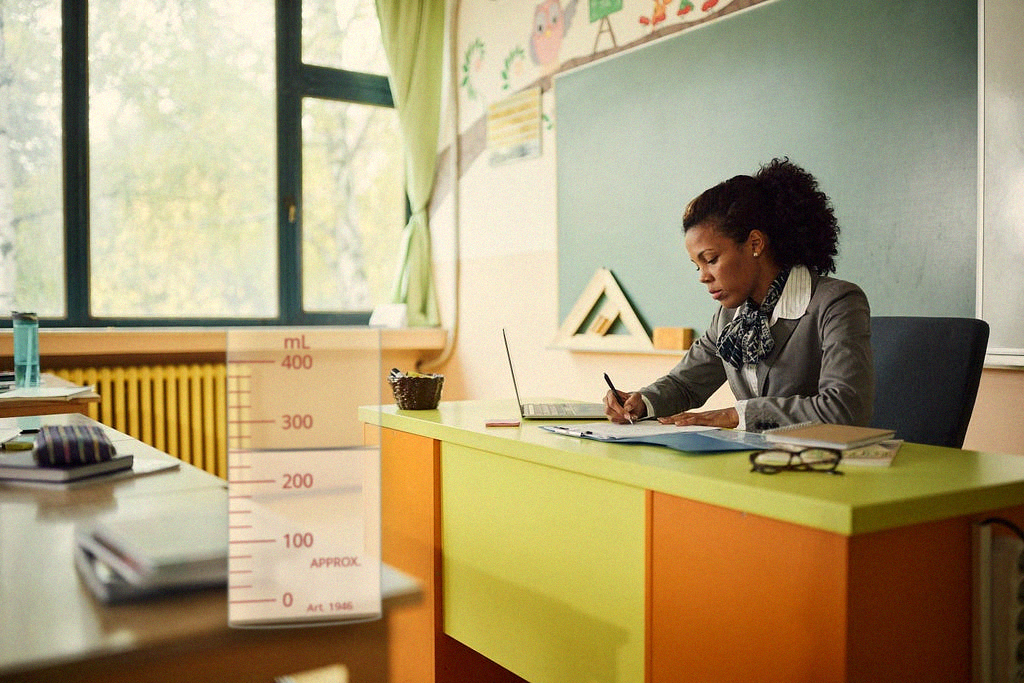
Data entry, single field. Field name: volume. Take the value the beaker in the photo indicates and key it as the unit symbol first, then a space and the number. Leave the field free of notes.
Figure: mL 250
